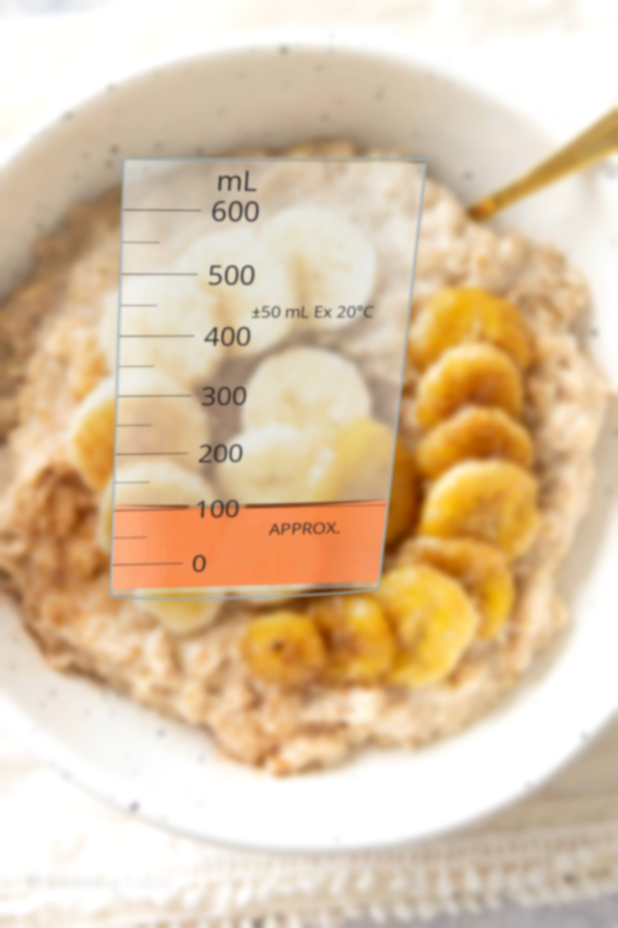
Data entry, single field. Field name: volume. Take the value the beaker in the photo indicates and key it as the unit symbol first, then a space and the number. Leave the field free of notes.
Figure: mL 100
